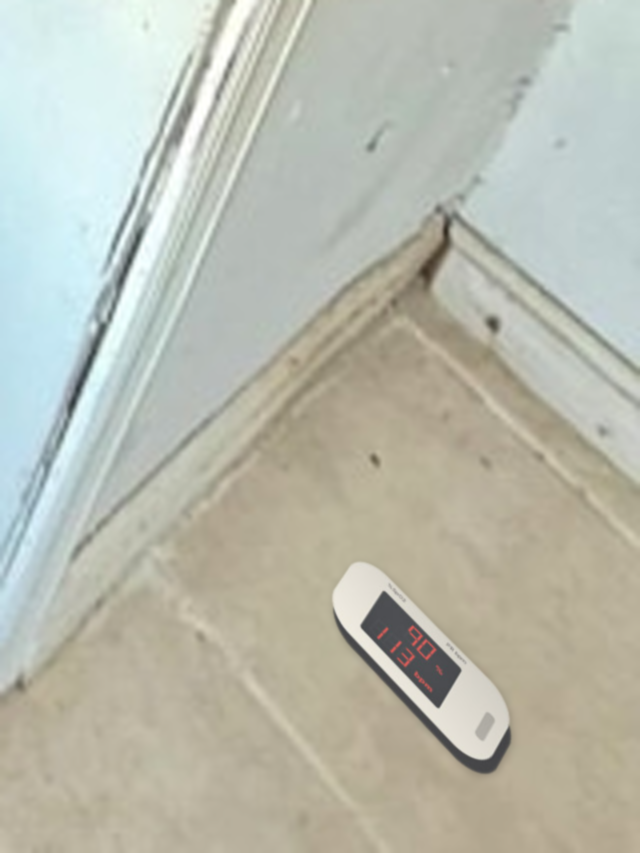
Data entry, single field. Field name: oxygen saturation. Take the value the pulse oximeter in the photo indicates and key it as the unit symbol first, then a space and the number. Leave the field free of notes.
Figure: % 90
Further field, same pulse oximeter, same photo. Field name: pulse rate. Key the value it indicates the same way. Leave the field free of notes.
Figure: bpm 113
